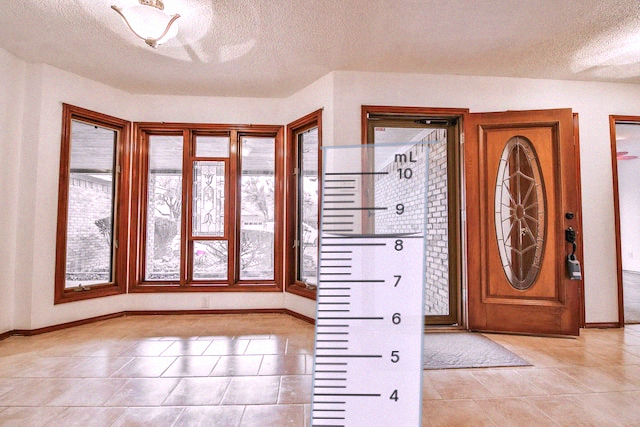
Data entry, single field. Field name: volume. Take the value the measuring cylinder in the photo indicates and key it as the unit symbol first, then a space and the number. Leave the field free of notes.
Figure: mL 8.2
